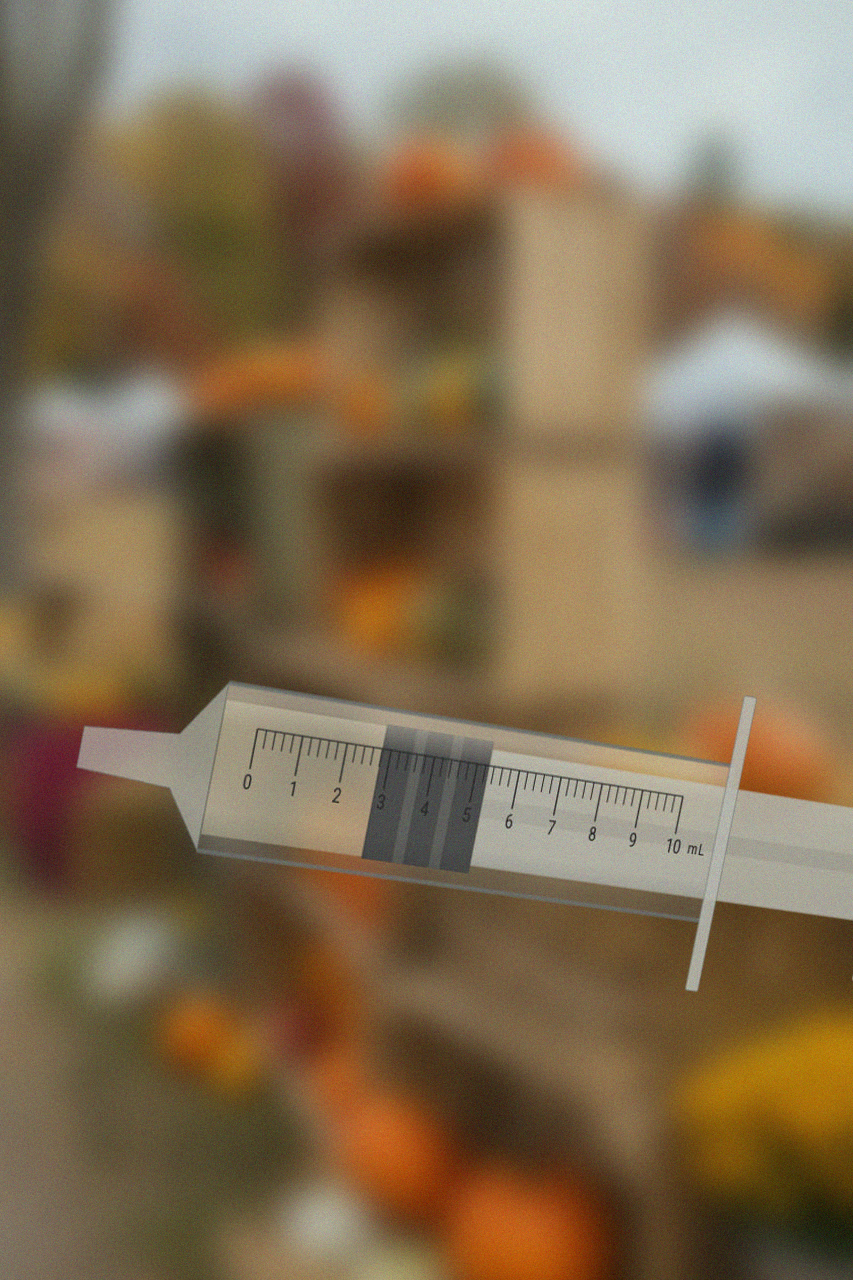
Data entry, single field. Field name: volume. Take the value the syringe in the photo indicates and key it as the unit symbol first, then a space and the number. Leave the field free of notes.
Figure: mL 2.8
